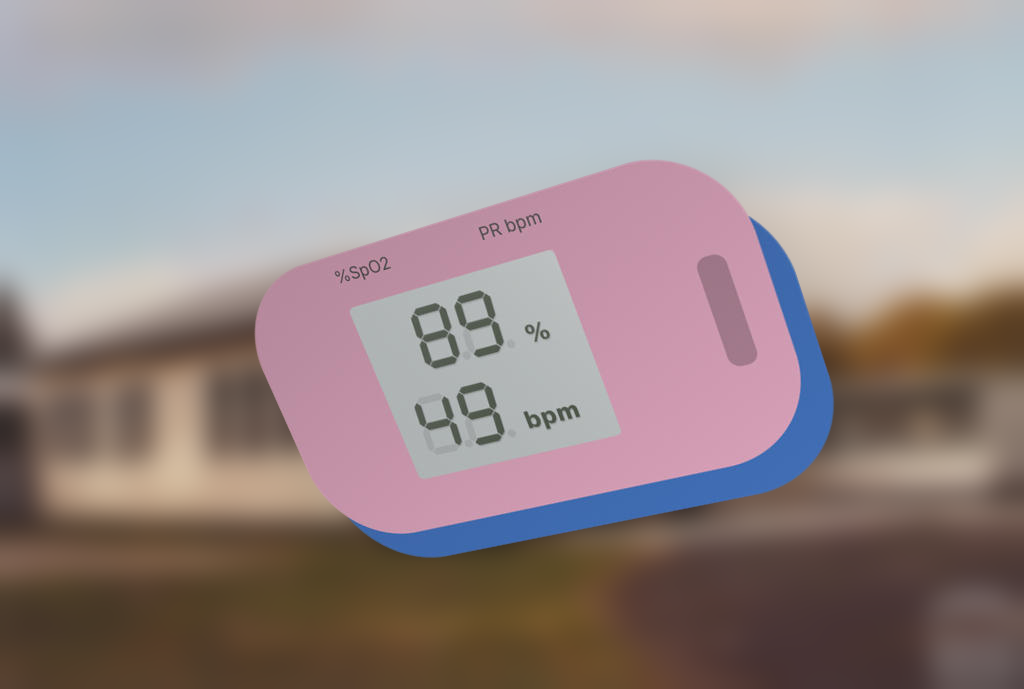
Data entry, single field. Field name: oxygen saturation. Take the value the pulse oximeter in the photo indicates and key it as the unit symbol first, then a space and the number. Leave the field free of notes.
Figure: % 89
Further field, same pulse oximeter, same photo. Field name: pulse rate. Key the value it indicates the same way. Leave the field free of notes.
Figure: bpm 49
